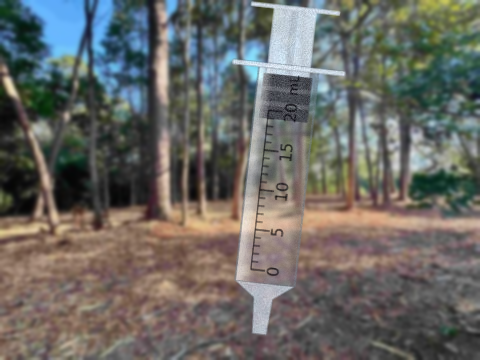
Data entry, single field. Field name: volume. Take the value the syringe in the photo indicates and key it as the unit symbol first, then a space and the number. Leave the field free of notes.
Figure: mL 19
